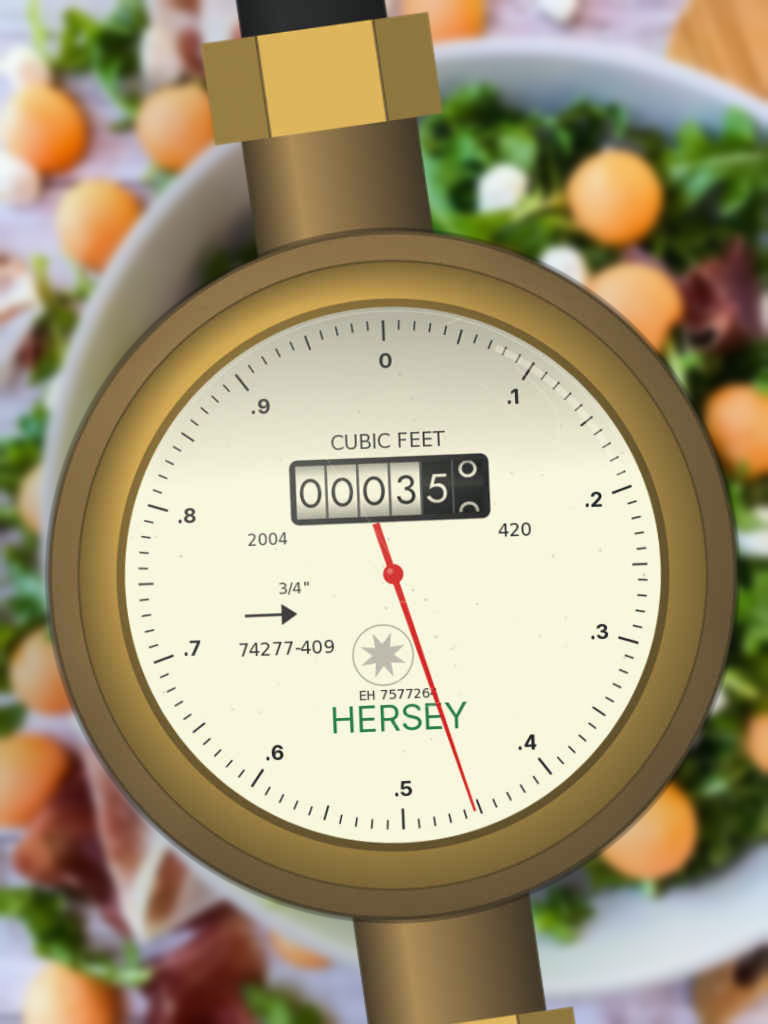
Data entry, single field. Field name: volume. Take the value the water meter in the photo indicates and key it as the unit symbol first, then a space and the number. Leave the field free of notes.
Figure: ft³ 358.45
